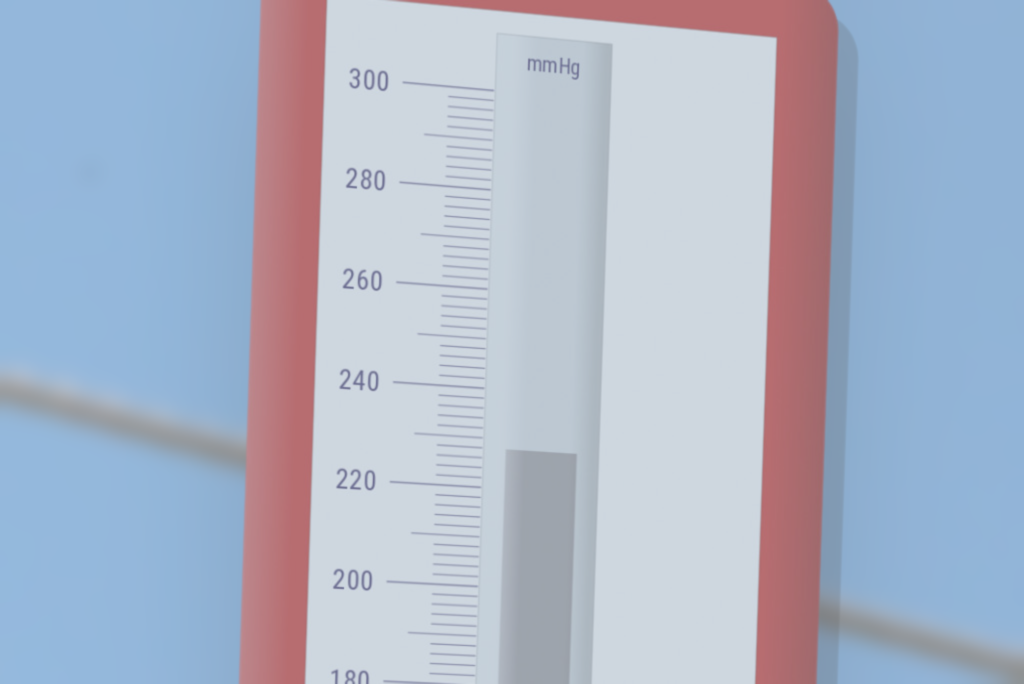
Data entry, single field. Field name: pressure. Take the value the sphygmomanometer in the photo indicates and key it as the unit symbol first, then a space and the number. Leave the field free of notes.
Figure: mmHg 228
